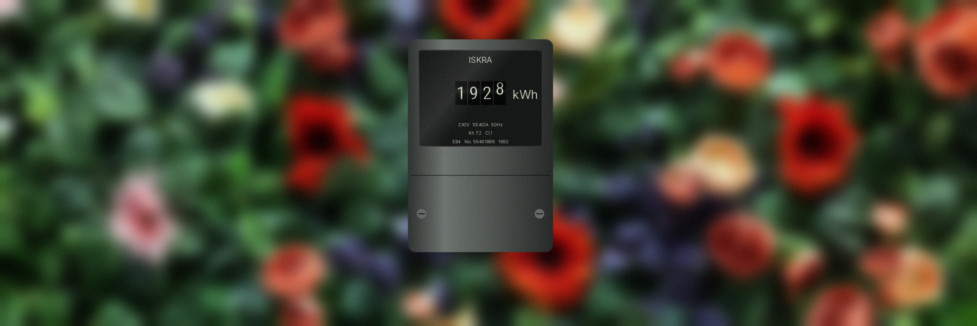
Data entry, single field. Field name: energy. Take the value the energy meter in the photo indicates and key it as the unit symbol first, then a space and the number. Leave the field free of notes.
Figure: kWh 1928
